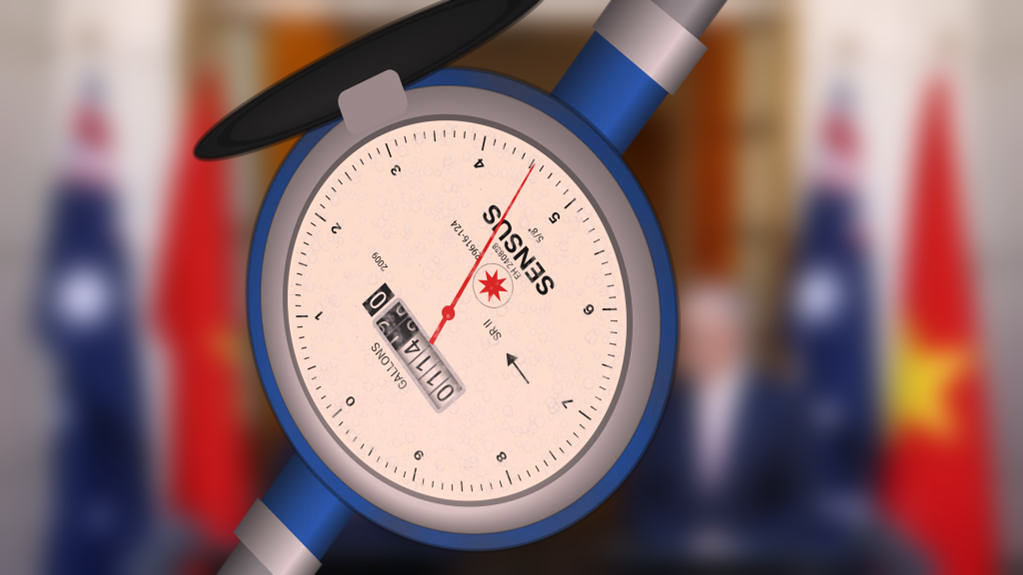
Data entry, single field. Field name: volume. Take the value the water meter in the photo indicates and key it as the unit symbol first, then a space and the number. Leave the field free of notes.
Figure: gal 114194.5
